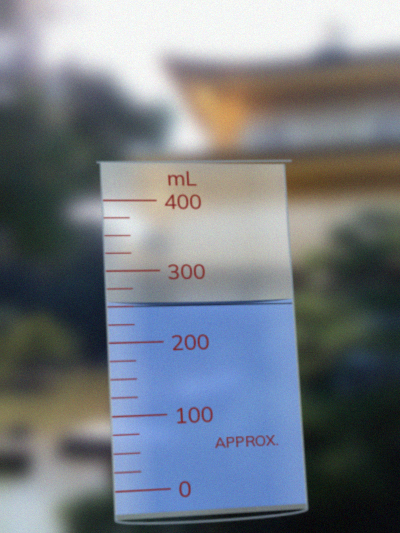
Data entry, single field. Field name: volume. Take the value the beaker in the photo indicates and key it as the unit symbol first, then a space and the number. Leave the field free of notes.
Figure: mL 250
